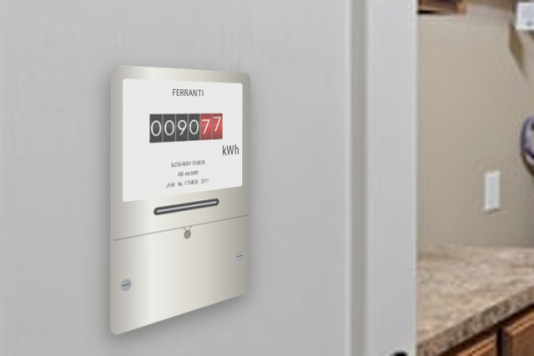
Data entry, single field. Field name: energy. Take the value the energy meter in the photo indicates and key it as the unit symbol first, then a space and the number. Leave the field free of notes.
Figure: kWh 90.77
